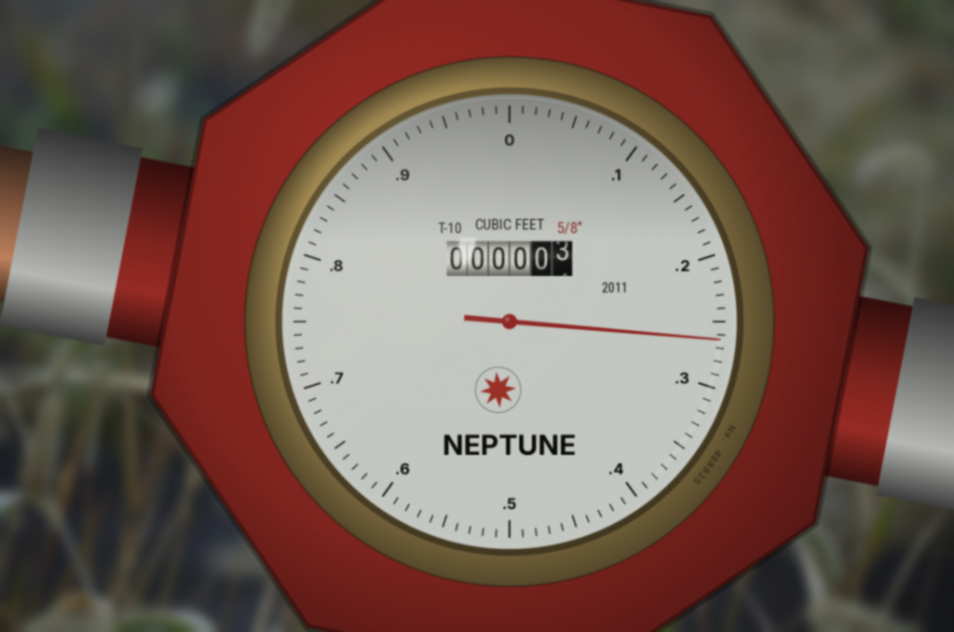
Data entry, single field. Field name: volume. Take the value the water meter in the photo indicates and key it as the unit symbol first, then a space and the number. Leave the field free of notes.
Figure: ft³ 3.26
